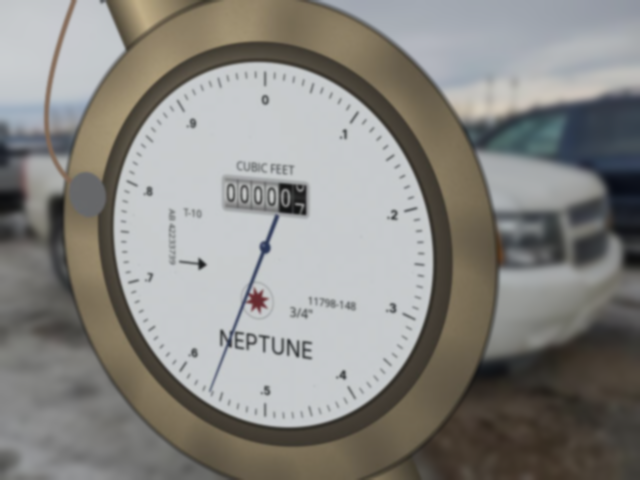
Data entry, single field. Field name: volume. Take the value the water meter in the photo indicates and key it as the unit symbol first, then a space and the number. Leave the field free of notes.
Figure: ft³ 6.56
